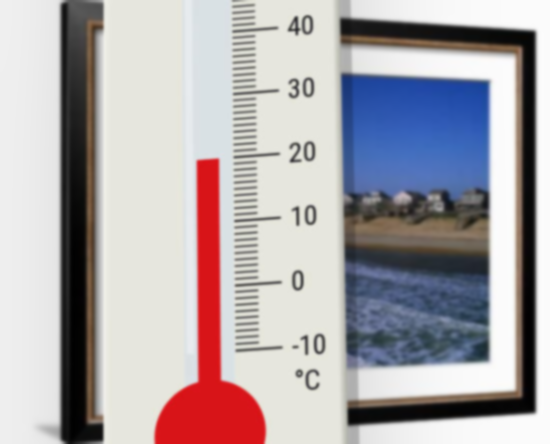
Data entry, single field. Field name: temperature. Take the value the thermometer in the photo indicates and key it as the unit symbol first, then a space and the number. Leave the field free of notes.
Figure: °C 20
